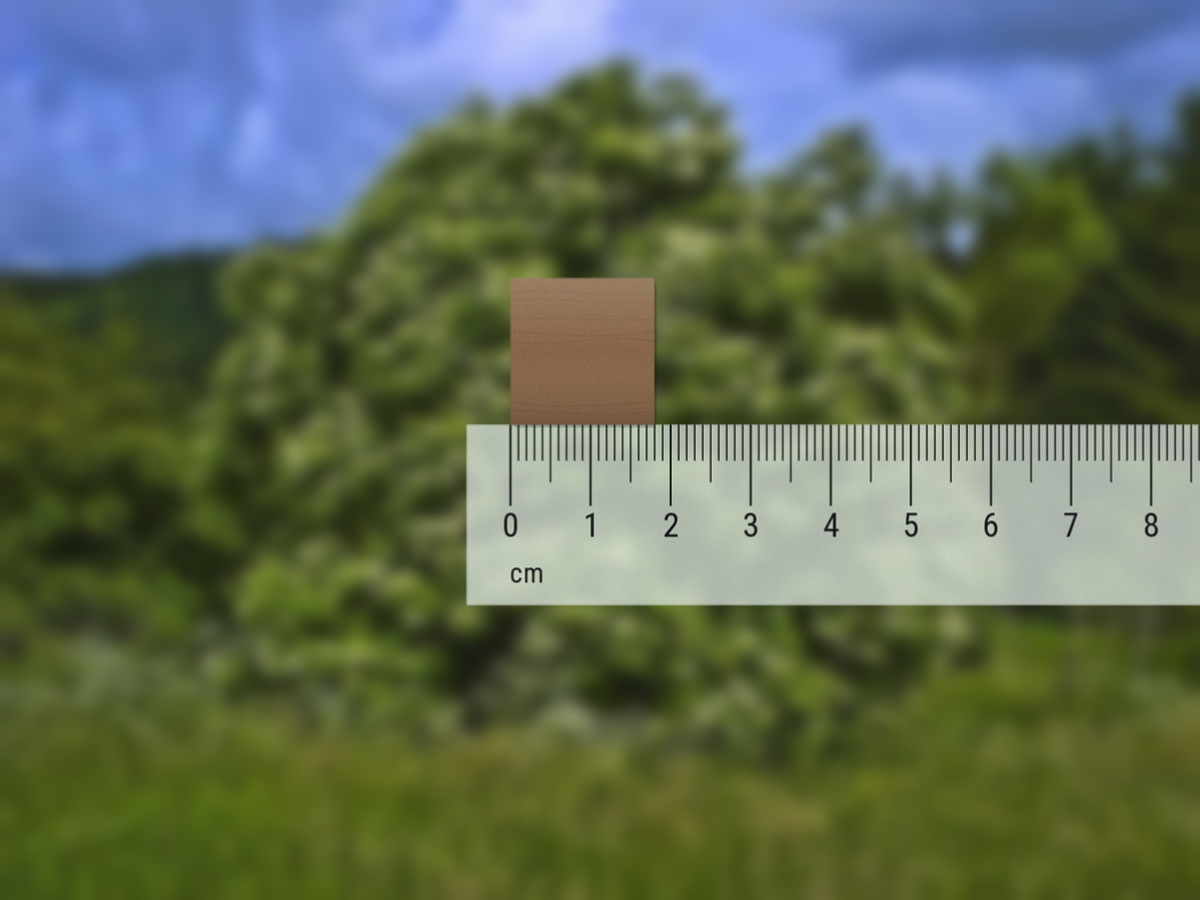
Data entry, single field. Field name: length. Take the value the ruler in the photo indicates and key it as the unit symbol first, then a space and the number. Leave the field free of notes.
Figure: cm 1.8
